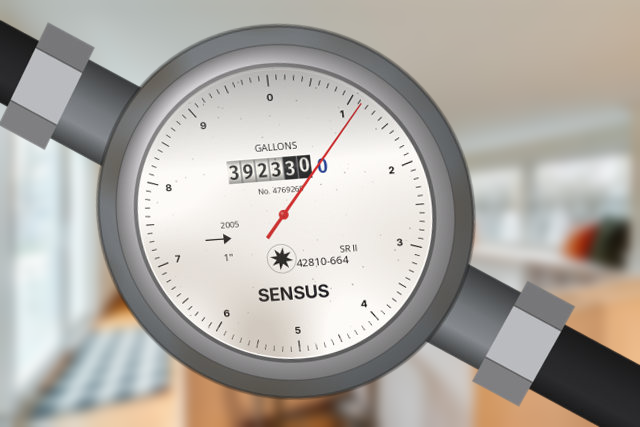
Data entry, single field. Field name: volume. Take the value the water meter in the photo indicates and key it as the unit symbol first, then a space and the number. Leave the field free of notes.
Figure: gal 3923301.1
